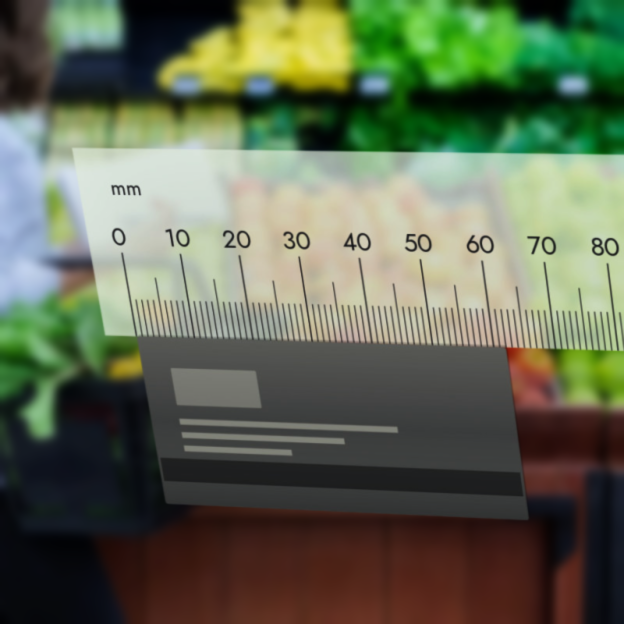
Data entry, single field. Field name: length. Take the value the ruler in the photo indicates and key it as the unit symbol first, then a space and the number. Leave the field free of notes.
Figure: mm 62
